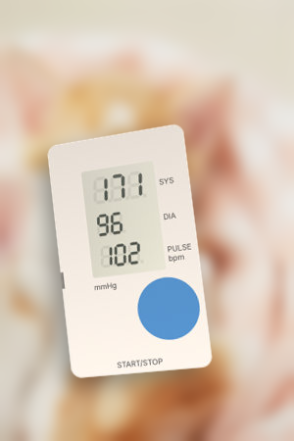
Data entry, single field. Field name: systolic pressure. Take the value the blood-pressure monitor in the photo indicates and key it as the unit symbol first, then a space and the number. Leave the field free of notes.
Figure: mmHg 171
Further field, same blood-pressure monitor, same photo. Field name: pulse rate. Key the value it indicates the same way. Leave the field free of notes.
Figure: bpm 102
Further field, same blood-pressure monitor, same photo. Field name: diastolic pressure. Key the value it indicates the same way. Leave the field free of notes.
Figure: mmHg 96
